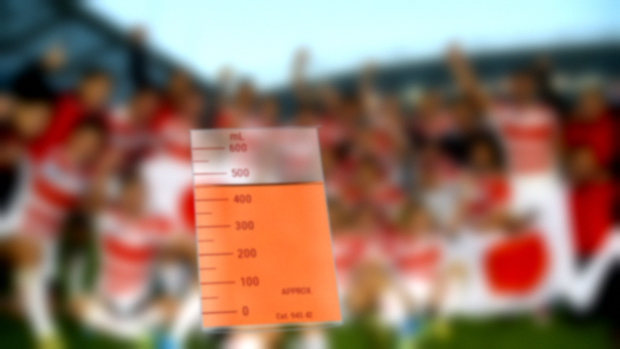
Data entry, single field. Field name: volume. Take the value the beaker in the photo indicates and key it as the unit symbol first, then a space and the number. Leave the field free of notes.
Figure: mL 450
